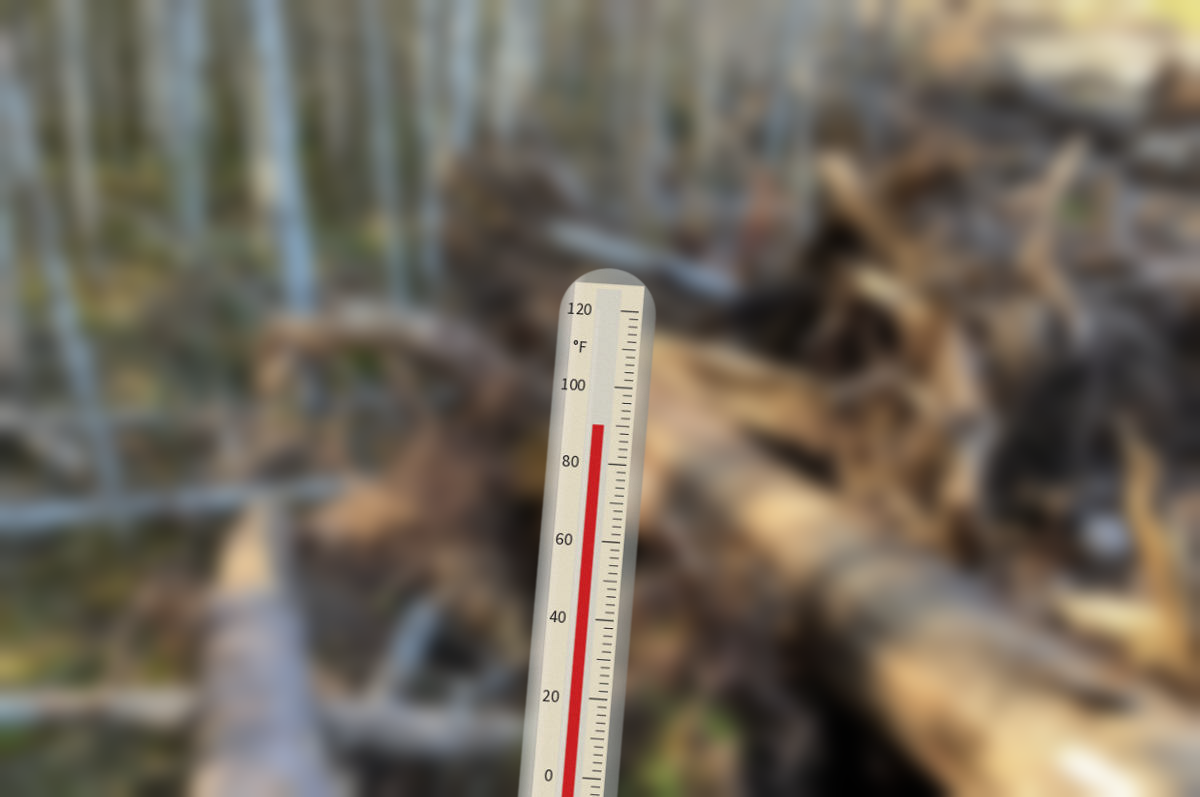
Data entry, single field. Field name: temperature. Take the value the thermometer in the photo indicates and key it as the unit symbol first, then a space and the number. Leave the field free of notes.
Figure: °F 90
